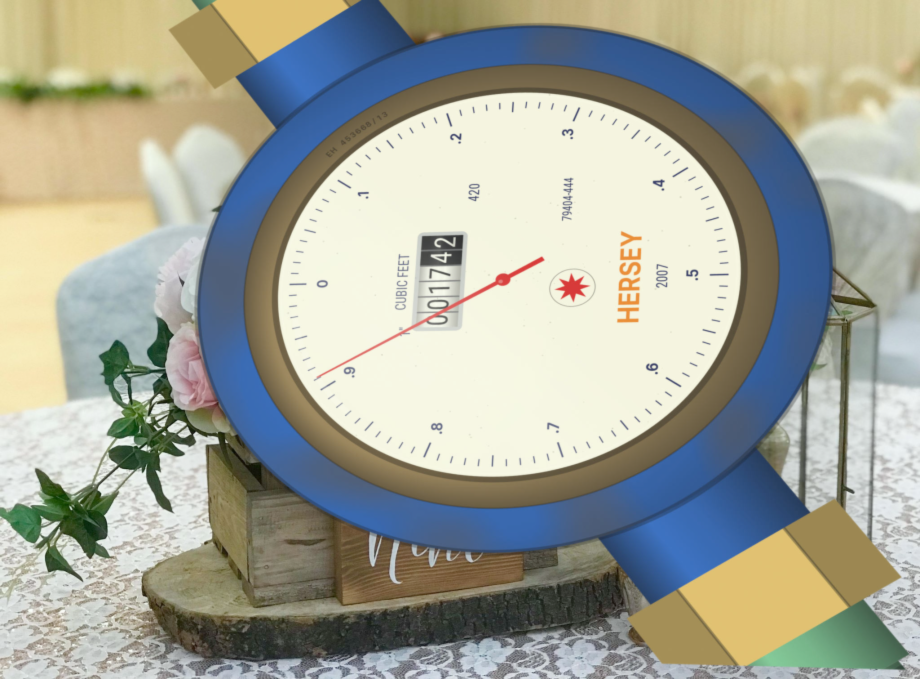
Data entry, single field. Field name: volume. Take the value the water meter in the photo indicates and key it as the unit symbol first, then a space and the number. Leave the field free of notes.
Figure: ft³ 1741.91
